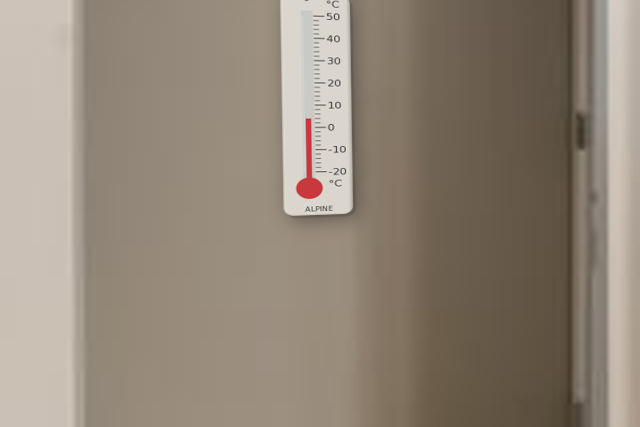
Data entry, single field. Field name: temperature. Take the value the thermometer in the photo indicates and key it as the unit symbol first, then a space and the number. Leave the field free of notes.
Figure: °C 4
